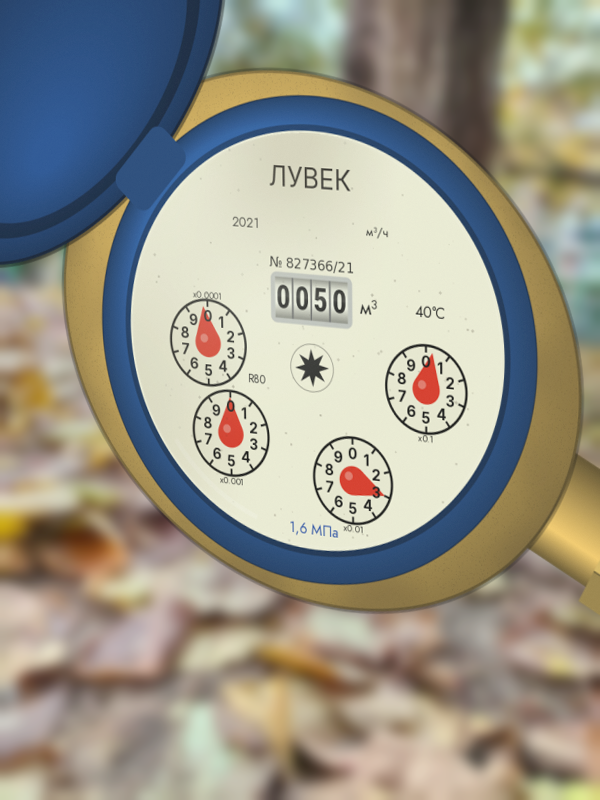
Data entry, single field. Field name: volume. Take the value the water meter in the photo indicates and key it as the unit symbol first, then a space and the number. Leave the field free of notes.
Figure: m³ 50.0299
